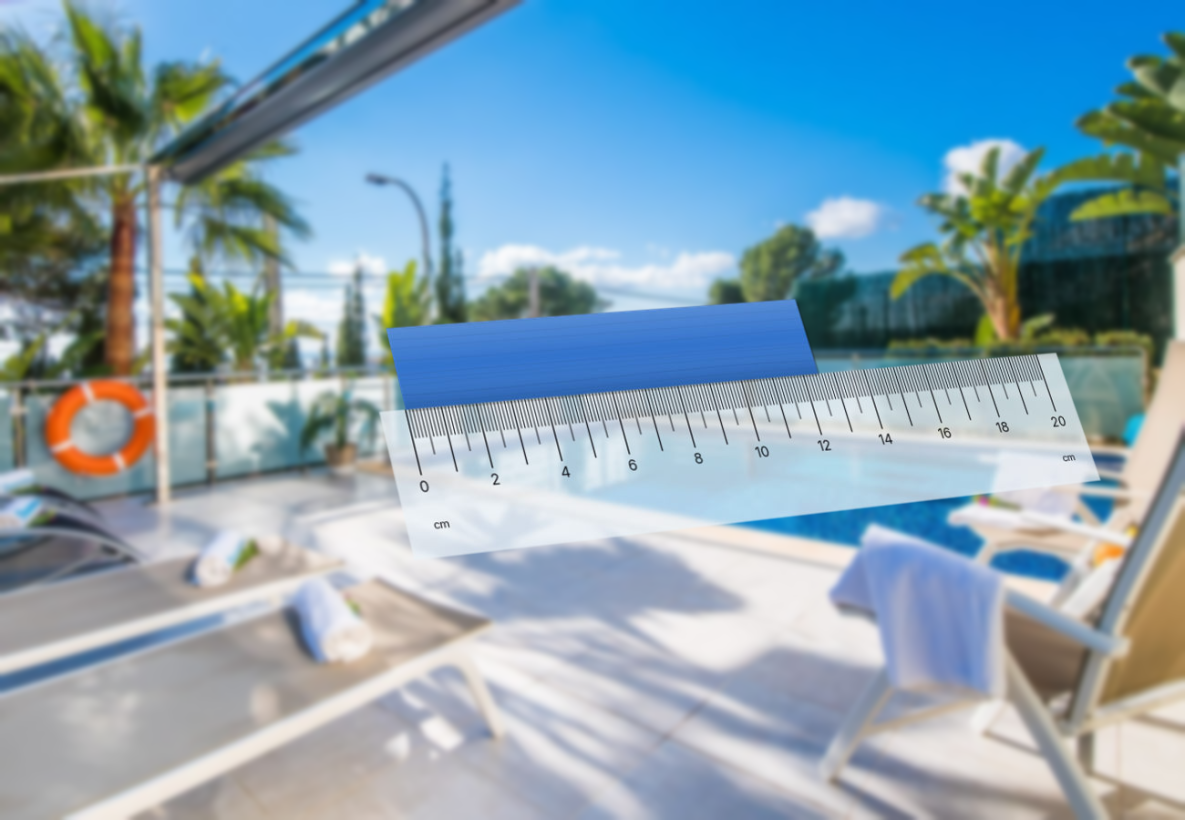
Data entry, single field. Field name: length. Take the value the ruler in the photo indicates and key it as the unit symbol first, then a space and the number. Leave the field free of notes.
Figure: cm 12.5
